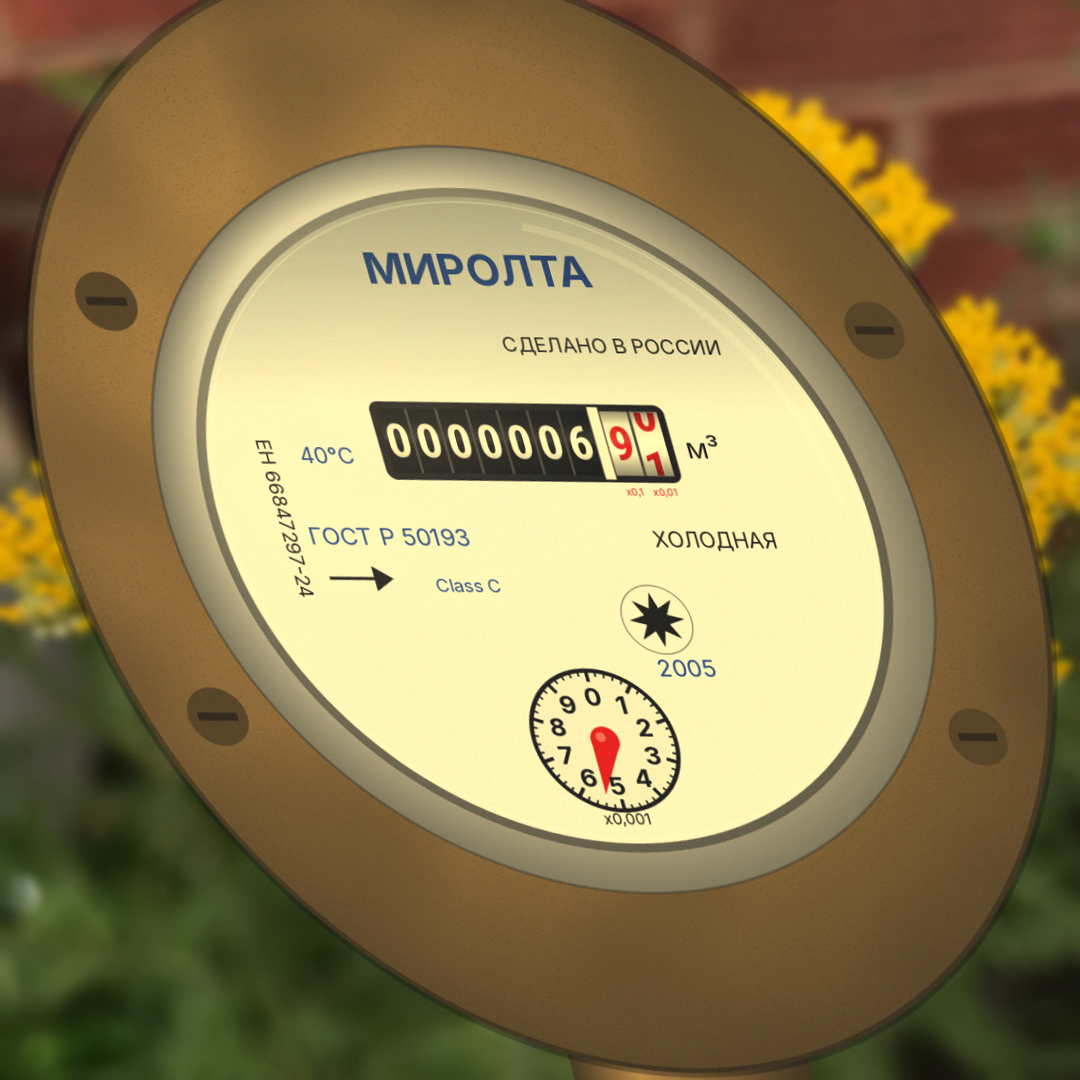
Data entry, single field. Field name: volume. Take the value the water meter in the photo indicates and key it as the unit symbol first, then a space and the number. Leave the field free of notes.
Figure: m³ 6.905
